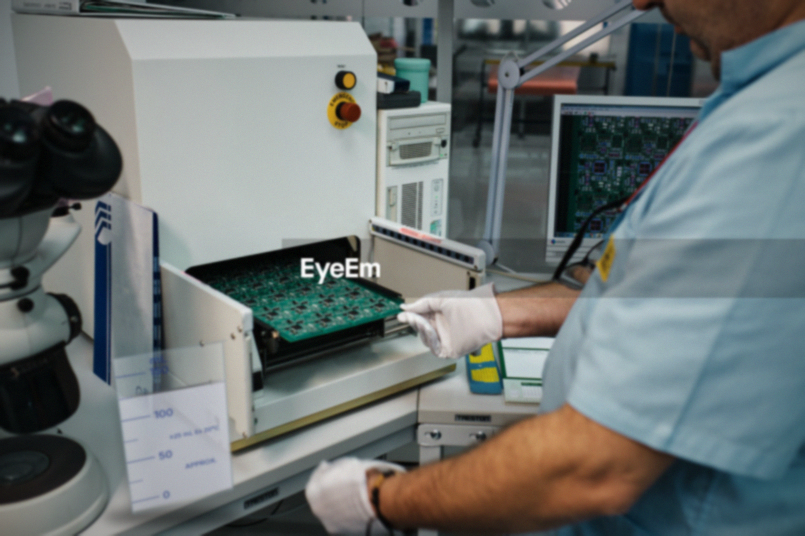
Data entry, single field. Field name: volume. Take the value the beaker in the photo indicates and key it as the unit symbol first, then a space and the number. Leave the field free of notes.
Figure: mL 125
